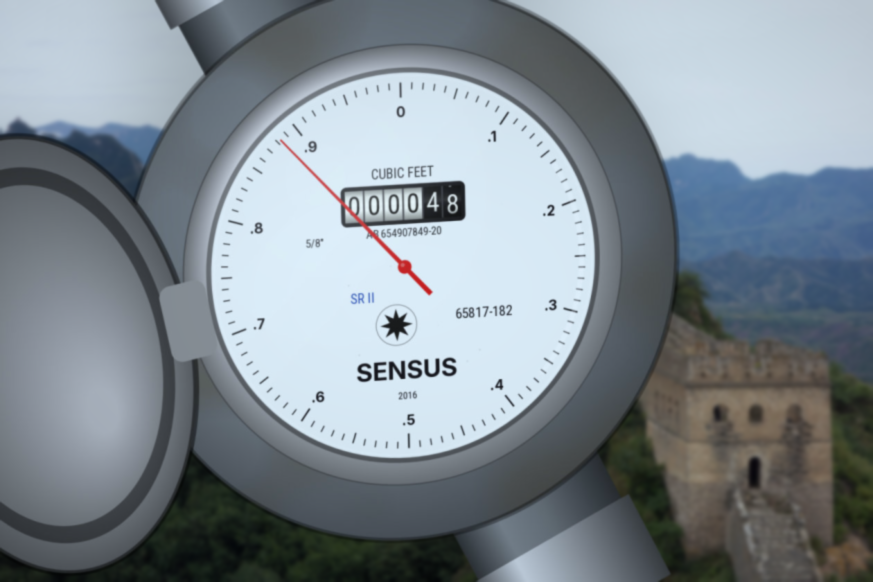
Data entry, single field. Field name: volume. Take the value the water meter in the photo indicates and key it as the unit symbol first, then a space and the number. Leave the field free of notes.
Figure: ft³ 47.88
